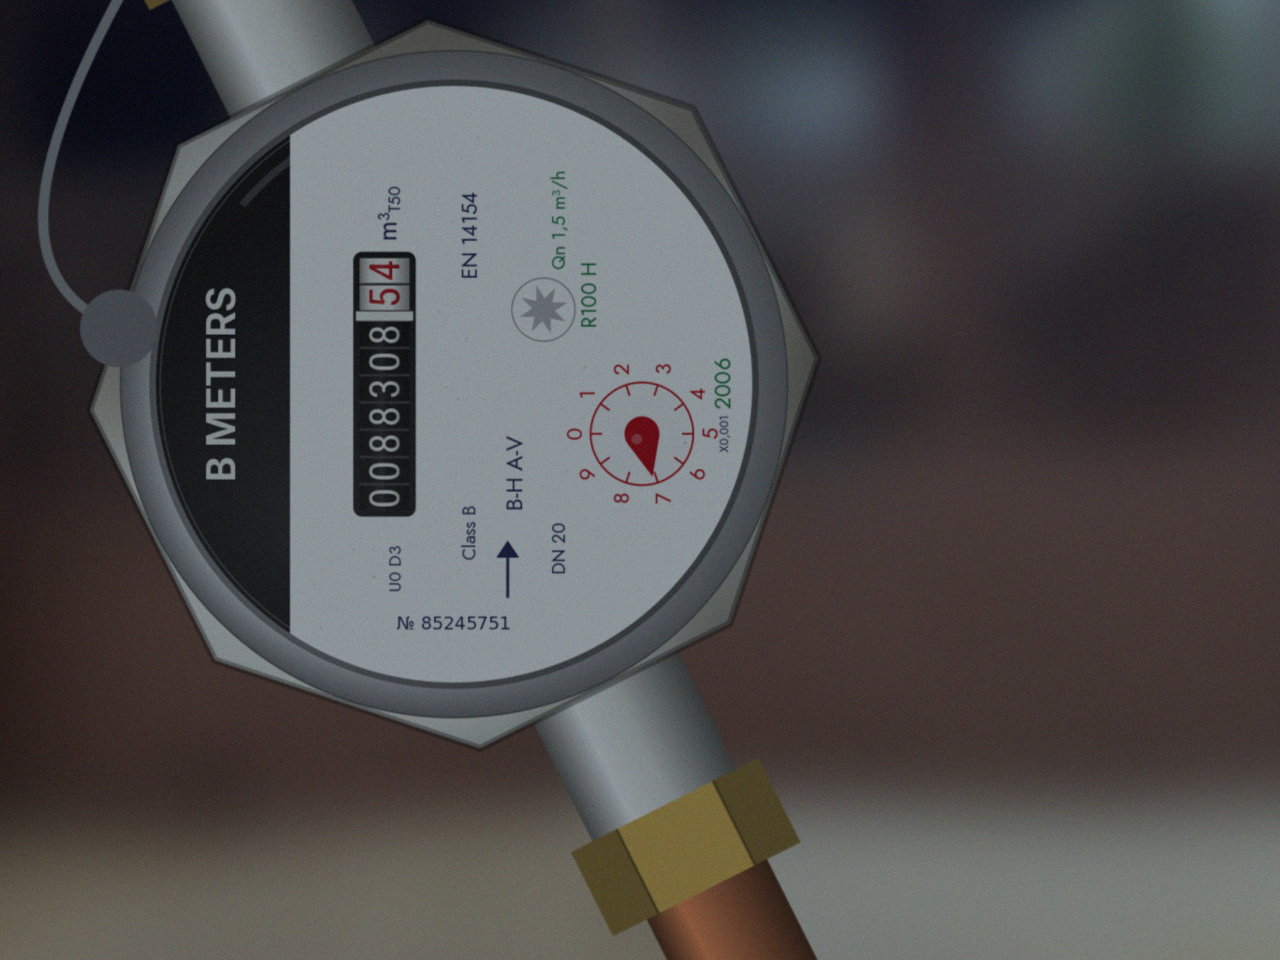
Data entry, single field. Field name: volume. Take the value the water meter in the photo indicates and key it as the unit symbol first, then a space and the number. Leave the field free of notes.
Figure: m³ 88308.547
